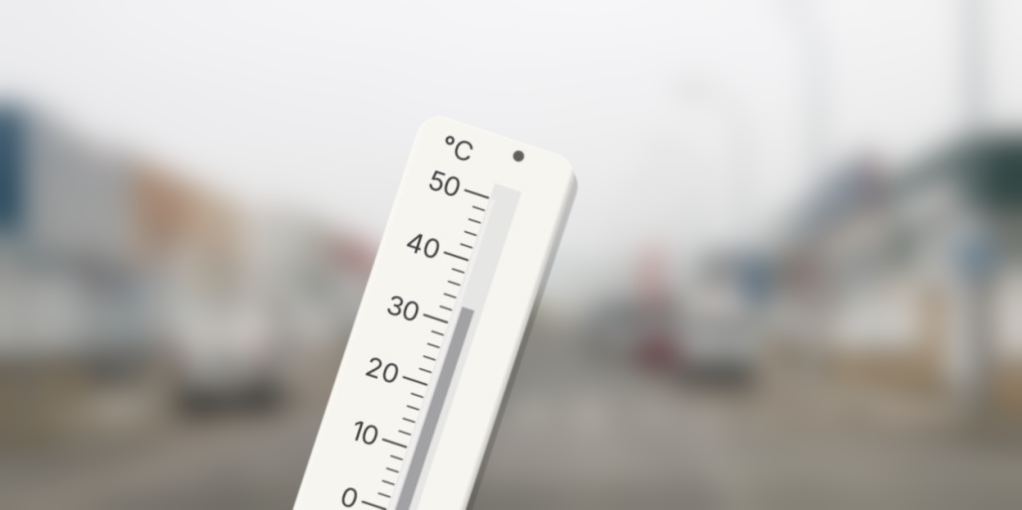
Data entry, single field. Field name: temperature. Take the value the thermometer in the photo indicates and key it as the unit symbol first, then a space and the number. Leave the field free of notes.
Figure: °C 33
